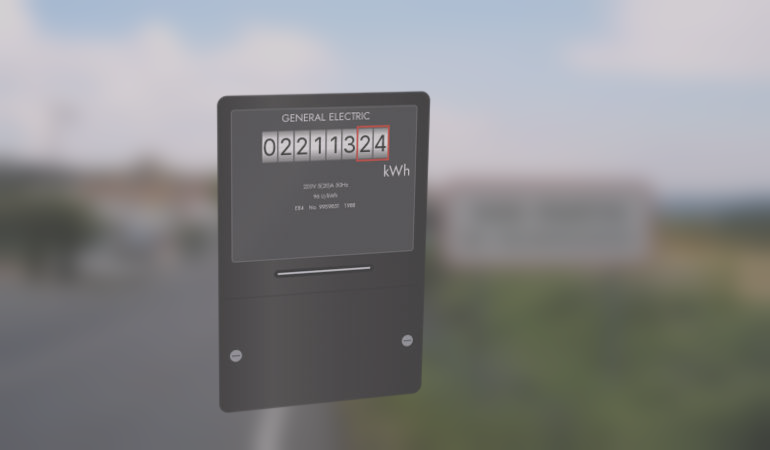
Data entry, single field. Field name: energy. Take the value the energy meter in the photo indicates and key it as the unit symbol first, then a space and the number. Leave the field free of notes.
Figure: kWh 22113.24
